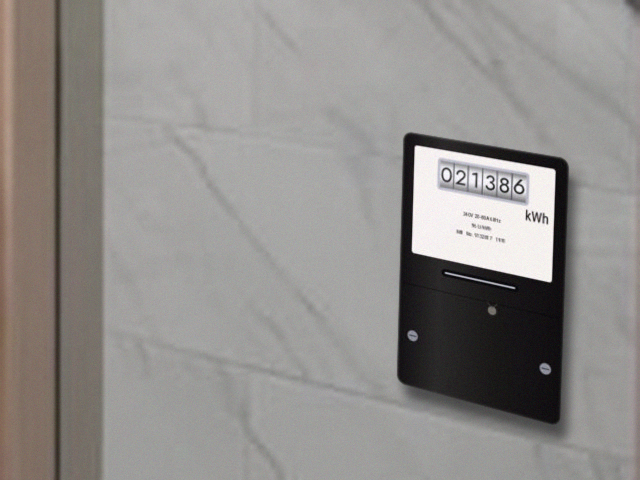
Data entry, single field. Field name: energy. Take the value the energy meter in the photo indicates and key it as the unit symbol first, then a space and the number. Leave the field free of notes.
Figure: kWh 21386
